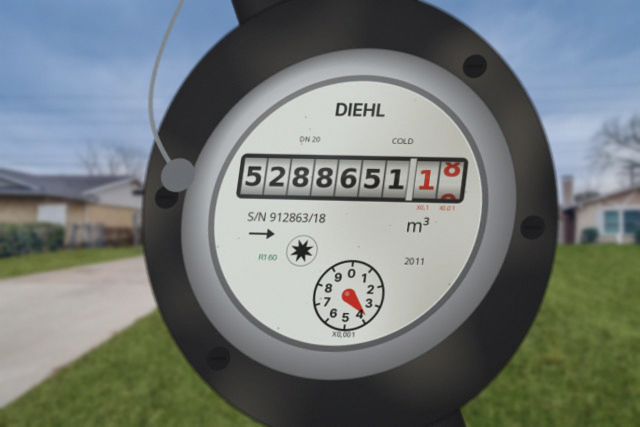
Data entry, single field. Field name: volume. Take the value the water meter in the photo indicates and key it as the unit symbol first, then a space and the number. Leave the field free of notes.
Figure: m³ 5288651.183
